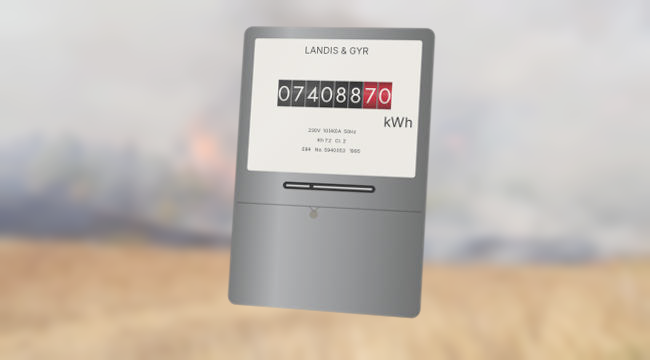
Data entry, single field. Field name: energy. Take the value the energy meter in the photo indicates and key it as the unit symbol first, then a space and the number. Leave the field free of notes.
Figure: kWh 74088.70
